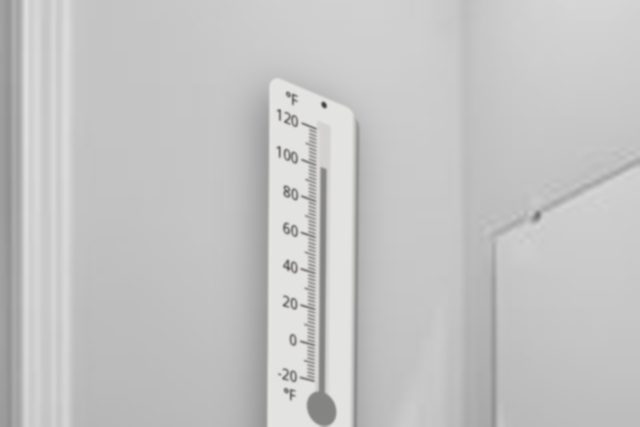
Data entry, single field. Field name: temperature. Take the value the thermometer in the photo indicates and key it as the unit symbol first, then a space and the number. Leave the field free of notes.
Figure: °F 100
